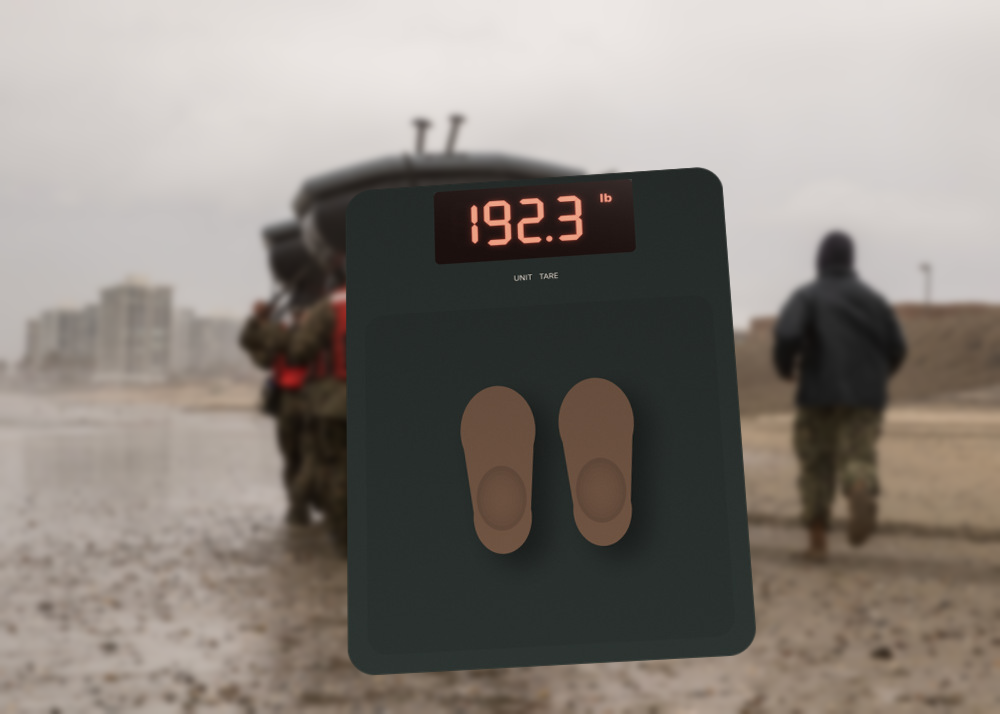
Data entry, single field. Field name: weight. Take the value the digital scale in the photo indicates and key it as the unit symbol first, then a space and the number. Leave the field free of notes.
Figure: lb 192.3
